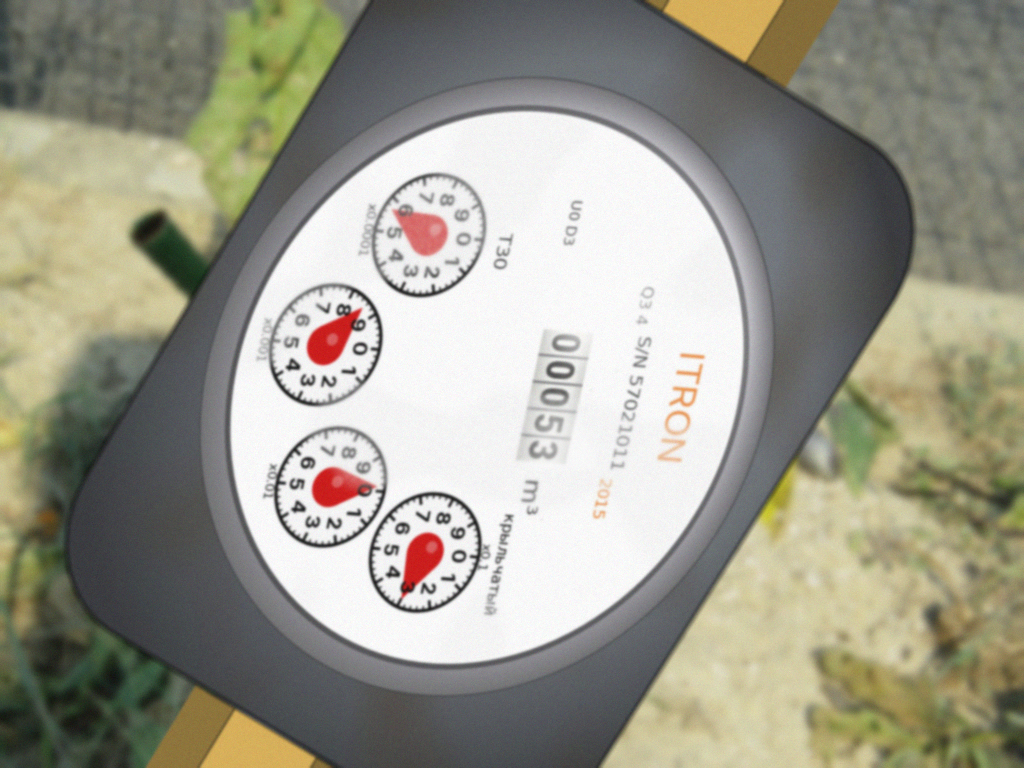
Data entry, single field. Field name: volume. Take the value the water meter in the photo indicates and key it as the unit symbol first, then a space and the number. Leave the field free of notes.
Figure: m³ 53.2985
